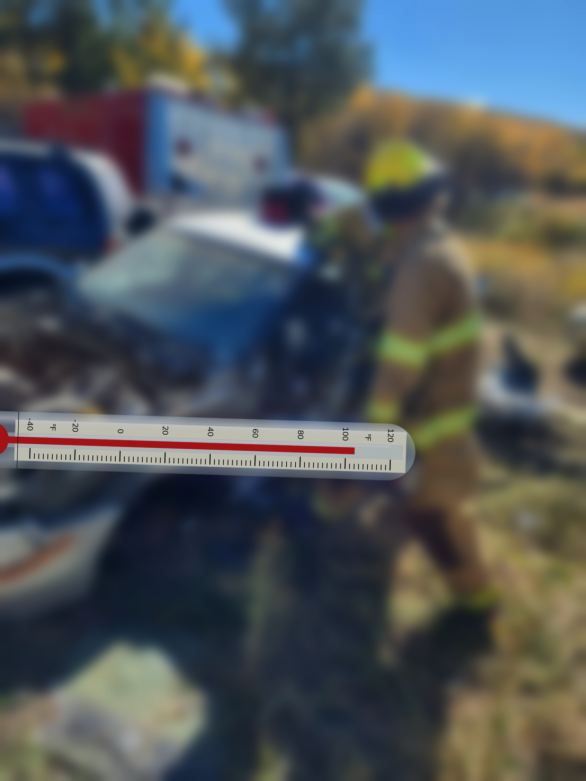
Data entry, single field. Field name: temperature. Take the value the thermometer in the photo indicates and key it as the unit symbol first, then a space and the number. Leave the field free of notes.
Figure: °F 104
